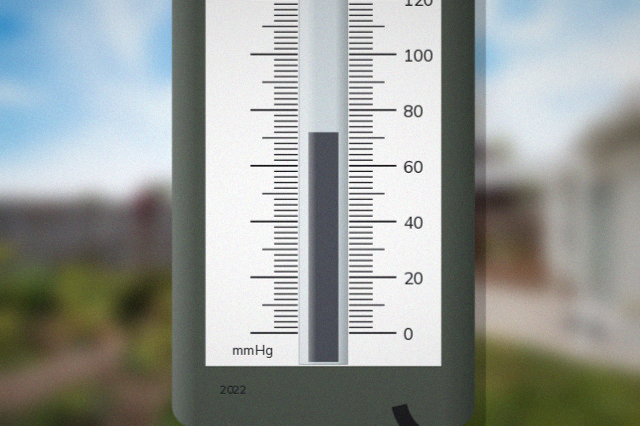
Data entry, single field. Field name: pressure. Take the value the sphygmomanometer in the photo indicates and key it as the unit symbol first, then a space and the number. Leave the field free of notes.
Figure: mmHg 72
